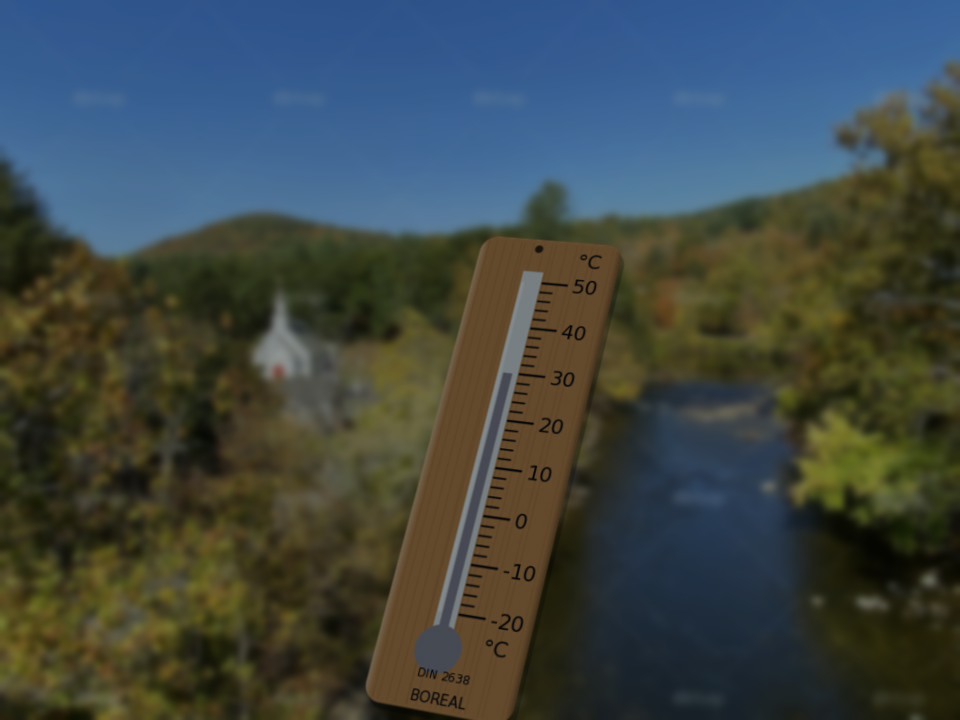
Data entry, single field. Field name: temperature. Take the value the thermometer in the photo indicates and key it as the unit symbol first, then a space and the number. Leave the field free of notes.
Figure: °C 30
